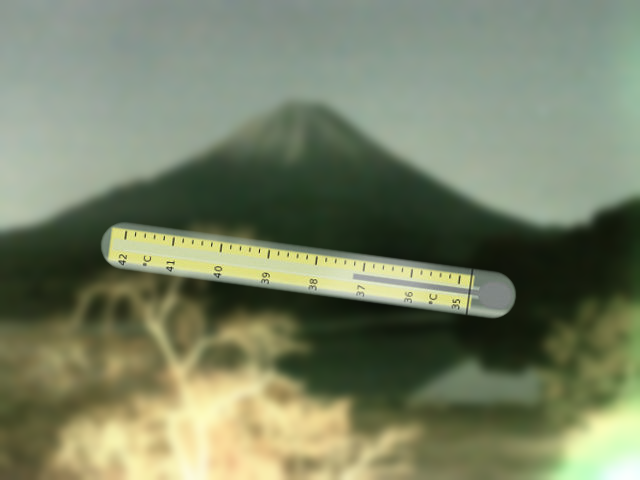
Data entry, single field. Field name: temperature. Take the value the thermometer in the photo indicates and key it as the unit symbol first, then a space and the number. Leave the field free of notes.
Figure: °C 37.2
